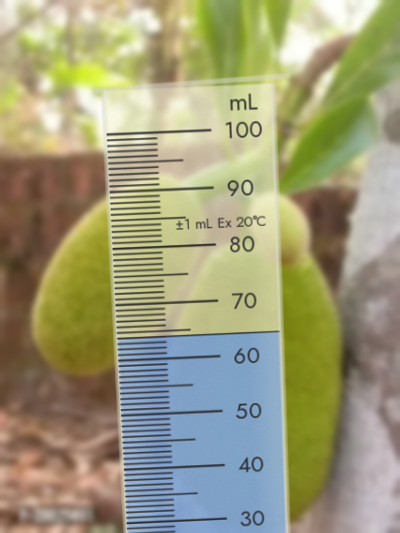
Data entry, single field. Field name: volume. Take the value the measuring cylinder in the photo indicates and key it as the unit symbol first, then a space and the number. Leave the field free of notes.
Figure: mL 64
